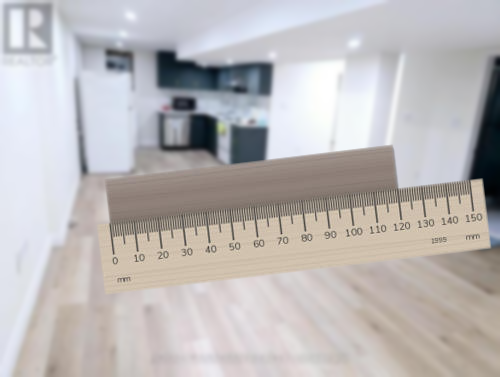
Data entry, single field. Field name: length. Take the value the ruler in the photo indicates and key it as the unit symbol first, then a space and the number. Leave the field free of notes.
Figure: mm 120
